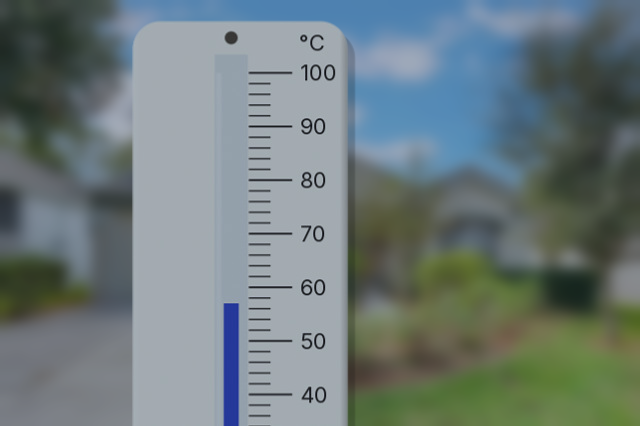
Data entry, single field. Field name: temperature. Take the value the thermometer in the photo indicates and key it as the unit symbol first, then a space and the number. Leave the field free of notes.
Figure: °C 57
